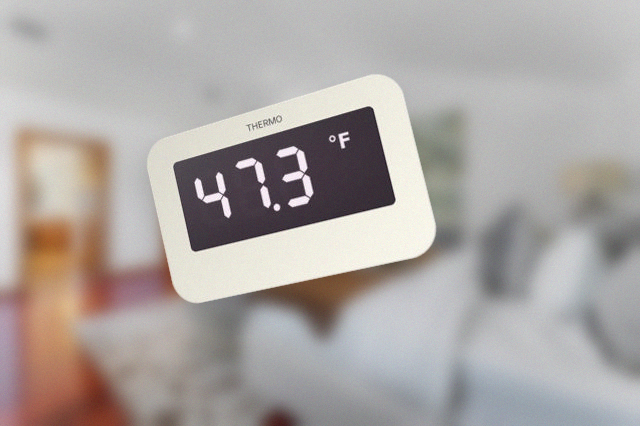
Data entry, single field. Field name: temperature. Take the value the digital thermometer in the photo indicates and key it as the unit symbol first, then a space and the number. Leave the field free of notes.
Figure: °F 47.3
